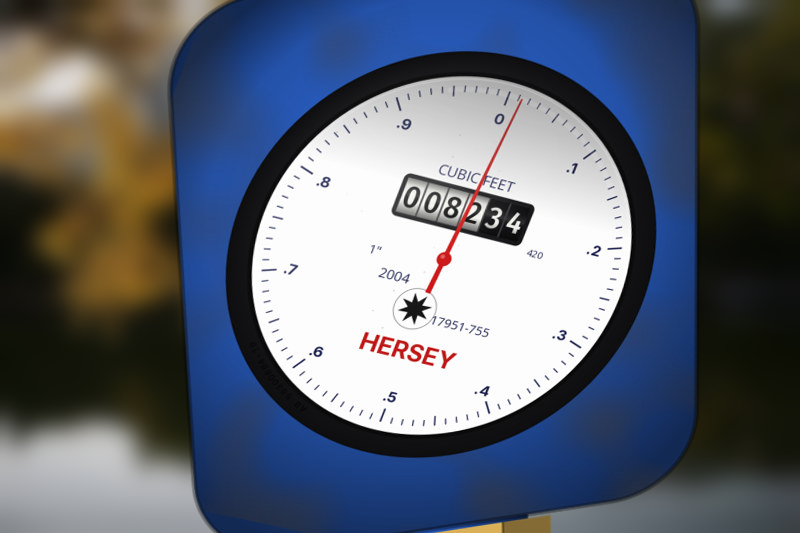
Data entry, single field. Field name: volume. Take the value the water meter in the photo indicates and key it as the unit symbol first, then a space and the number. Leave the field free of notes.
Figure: ft³ 8234.01
